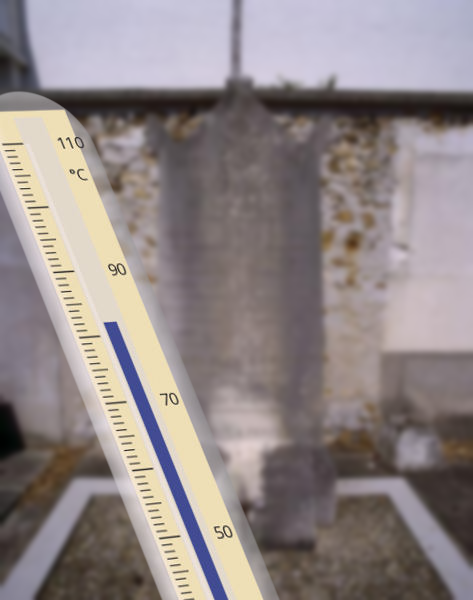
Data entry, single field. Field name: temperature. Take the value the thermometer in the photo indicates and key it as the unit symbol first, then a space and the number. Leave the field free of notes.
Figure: °C 82
